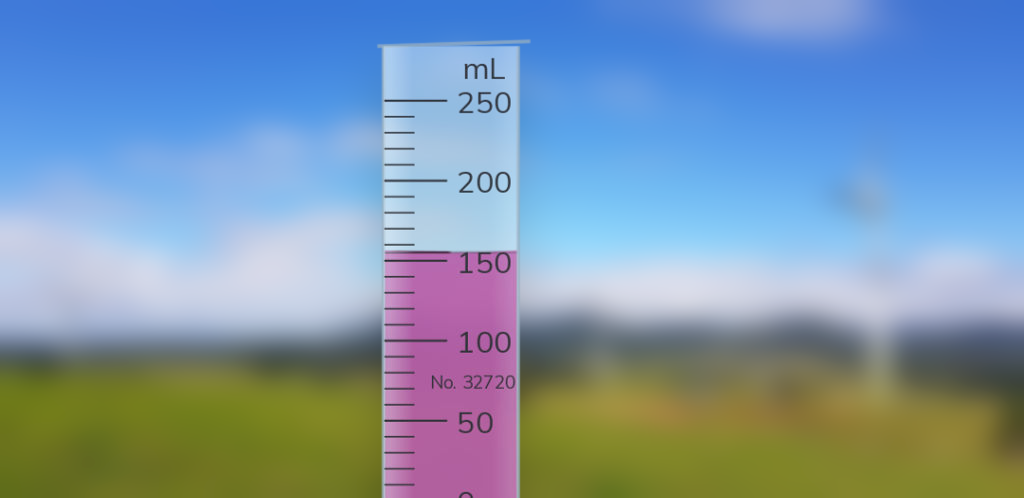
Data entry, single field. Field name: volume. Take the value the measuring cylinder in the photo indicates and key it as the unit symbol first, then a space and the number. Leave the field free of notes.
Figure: mL 155
